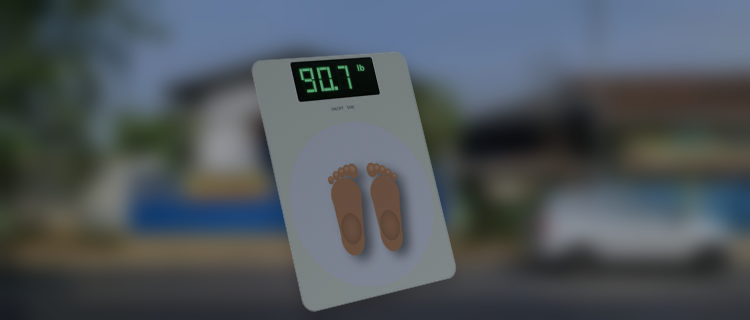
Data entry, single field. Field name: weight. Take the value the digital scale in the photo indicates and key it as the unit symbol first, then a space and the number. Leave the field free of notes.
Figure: lb 90.7
